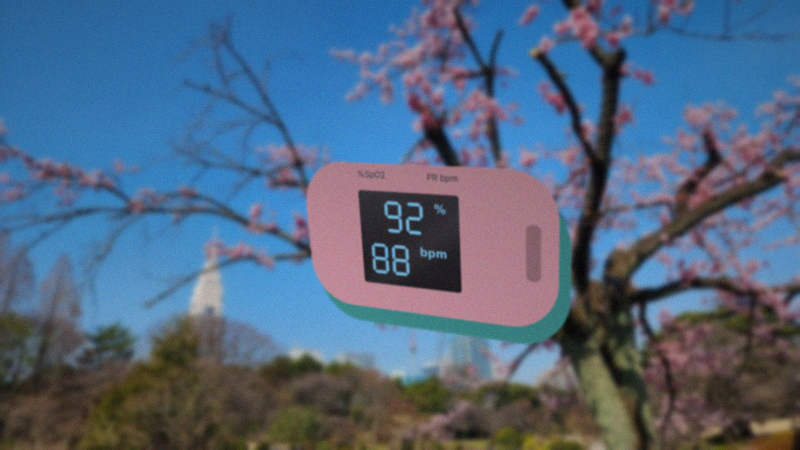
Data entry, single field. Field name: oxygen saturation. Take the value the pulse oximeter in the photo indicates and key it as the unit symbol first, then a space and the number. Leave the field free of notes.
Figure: % 92
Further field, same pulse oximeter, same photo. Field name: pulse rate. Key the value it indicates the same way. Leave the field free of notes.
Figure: bpm 88
